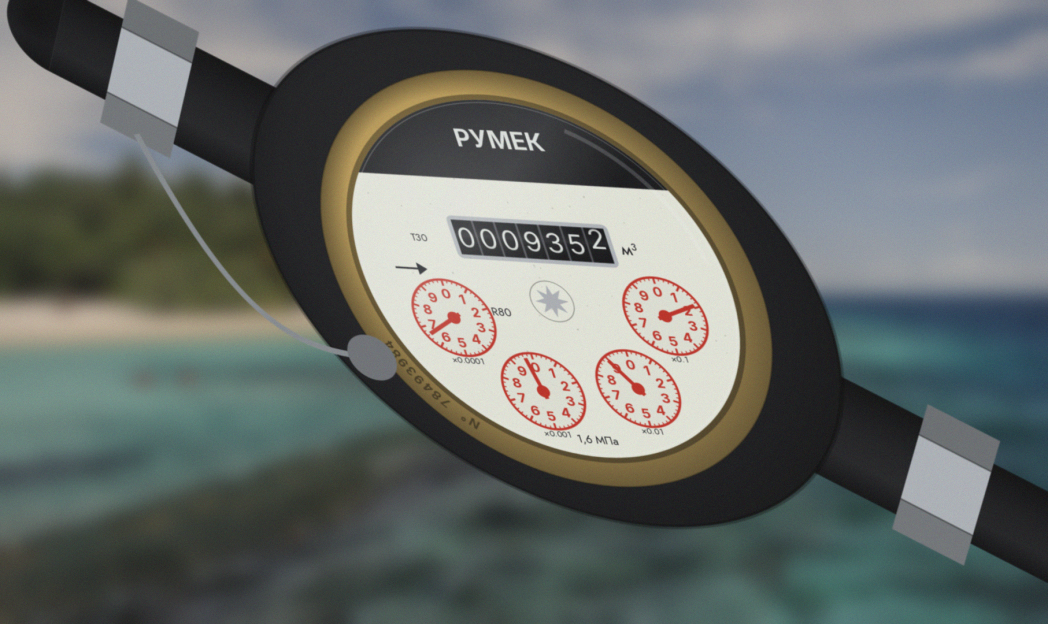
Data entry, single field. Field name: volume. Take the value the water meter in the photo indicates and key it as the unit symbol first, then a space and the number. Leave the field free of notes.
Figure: m³ 9352.1896
